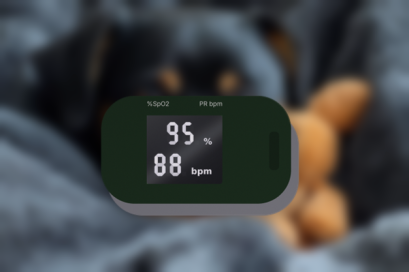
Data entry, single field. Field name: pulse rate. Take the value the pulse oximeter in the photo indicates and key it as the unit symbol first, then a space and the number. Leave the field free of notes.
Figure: bpm 88
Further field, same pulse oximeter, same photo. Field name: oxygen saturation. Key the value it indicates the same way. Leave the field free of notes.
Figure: % 95
